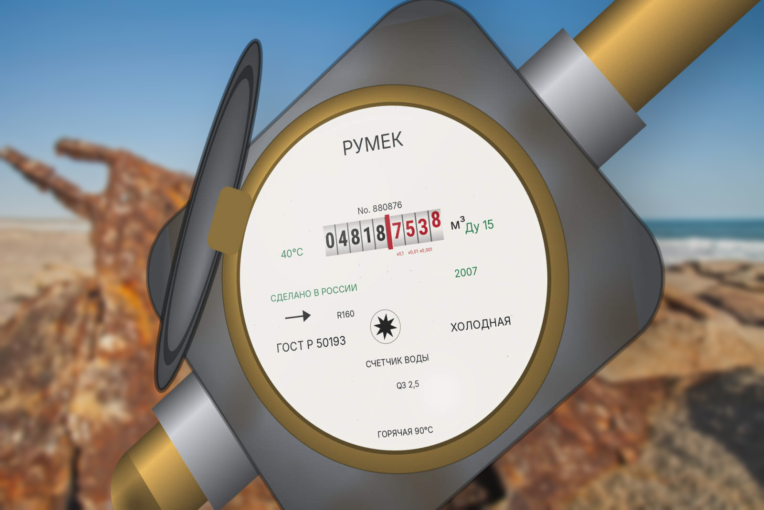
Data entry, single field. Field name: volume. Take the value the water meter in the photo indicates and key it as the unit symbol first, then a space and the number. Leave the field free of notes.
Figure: m³ 4818.7538
